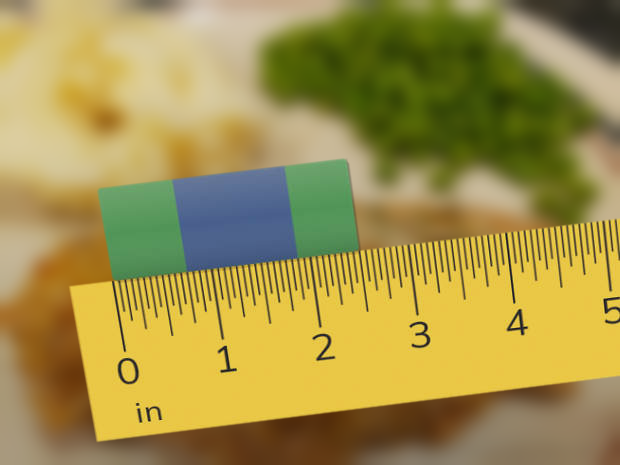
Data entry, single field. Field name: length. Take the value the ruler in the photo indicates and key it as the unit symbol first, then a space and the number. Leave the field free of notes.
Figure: in 2.5
